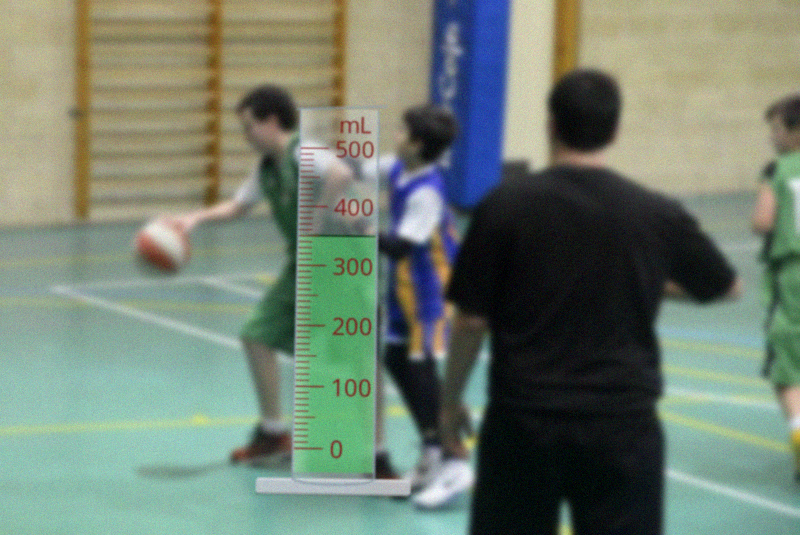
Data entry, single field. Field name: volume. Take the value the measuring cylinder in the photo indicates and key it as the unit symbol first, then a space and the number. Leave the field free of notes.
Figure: mL 350
